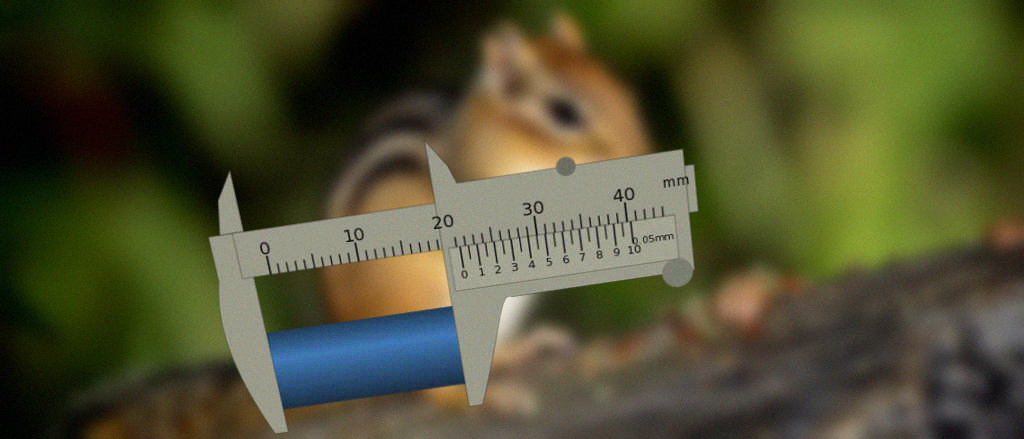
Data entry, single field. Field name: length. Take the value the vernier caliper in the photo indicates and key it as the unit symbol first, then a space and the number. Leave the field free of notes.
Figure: mm 21.4
